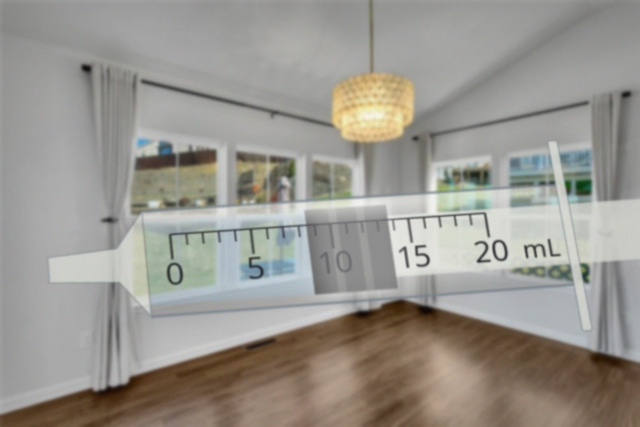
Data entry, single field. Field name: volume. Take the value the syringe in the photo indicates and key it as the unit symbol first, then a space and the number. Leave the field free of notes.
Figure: mL 8.5
